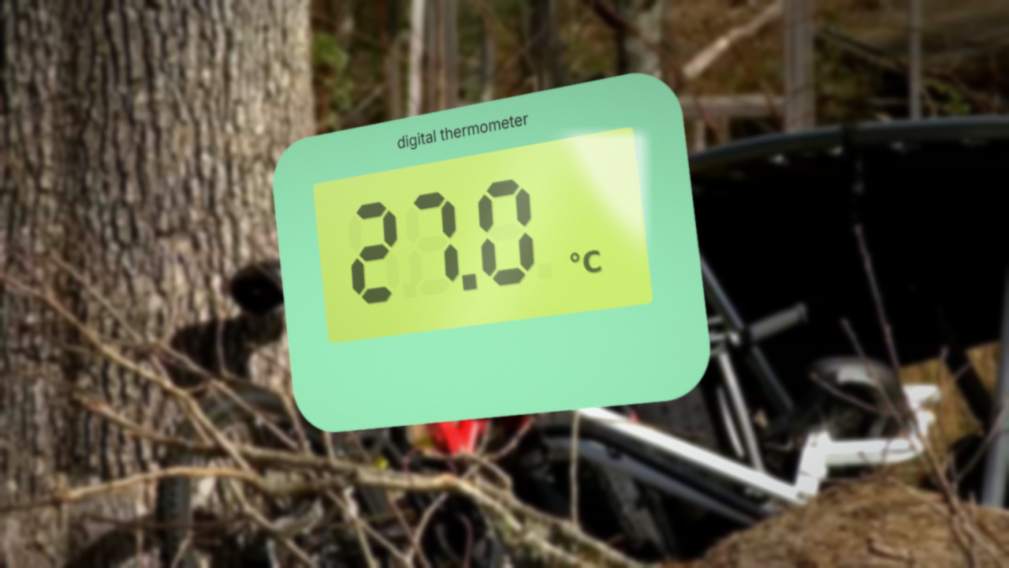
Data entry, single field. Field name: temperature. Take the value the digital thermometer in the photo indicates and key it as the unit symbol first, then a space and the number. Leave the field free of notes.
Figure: °C 27.0
